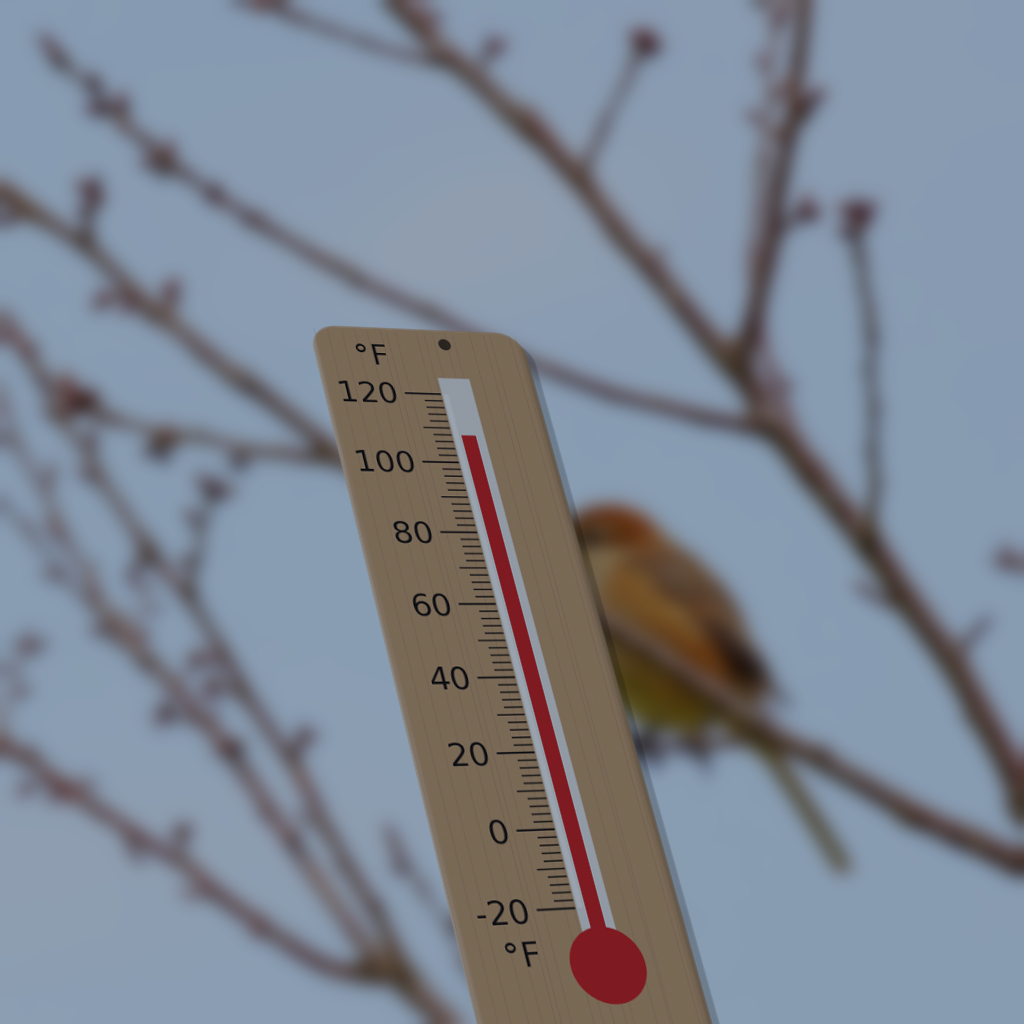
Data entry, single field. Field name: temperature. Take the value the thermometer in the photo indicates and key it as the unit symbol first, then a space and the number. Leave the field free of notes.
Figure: °F 108
